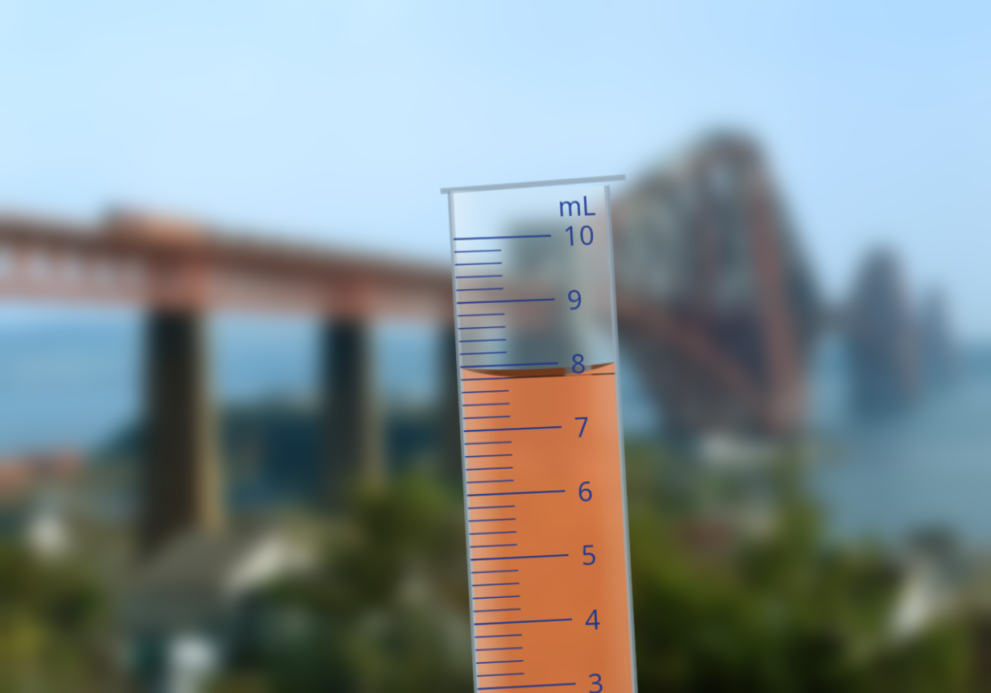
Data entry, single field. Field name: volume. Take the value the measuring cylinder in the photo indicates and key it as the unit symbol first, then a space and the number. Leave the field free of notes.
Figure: mL 7.8
